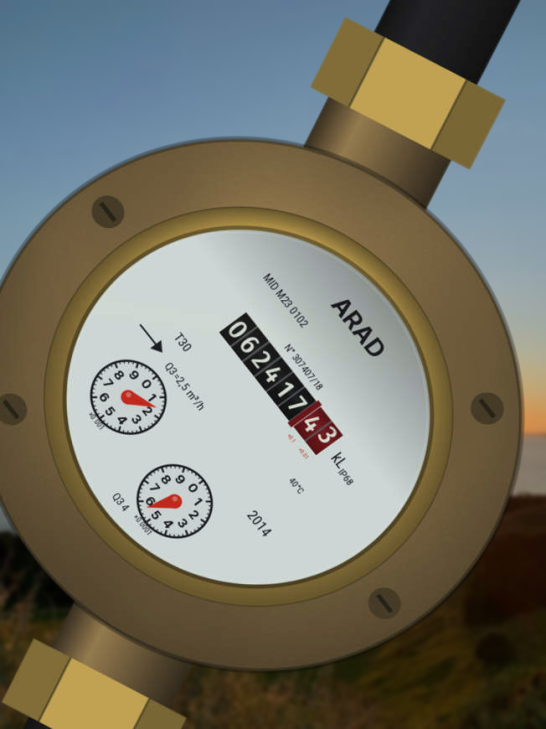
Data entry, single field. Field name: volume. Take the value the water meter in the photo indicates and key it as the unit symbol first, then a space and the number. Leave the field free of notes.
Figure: kL 62417.4315
